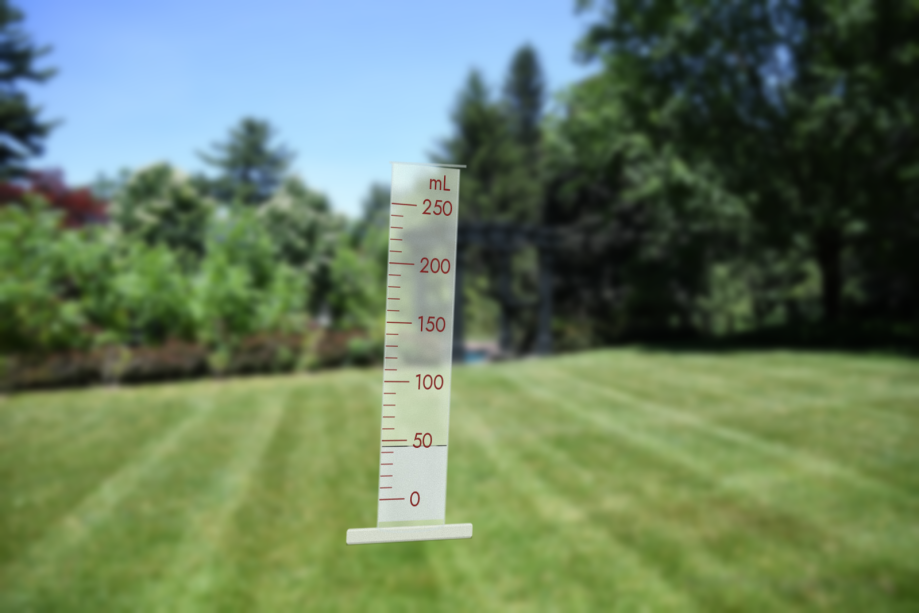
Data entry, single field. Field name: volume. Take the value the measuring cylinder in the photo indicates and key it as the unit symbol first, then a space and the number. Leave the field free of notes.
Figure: mL 45
